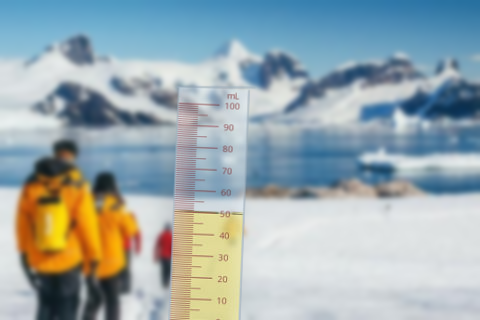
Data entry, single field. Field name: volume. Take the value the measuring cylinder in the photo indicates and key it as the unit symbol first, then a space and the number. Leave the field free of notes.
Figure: mL 50
